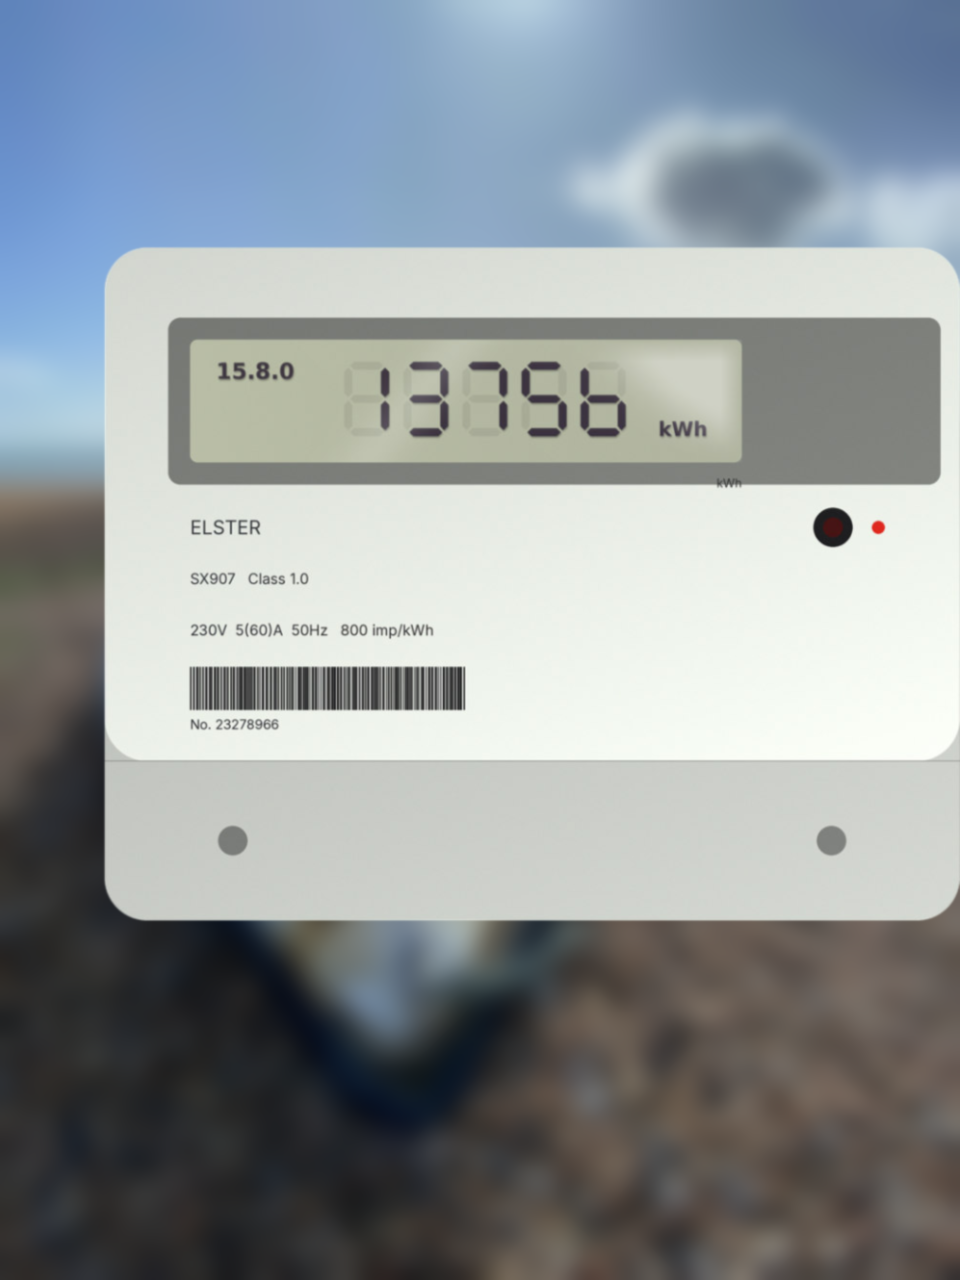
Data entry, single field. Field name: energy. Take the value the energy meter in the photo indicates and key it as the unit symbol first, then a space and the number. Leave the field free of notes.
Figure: kWh 13756
